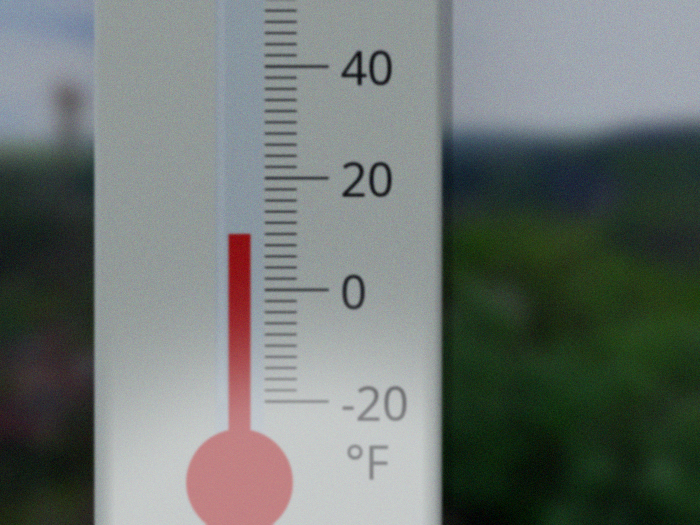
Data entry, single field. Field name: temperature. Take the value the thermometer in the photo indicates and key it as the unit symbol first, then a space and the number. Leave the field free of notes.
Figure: °F 10
